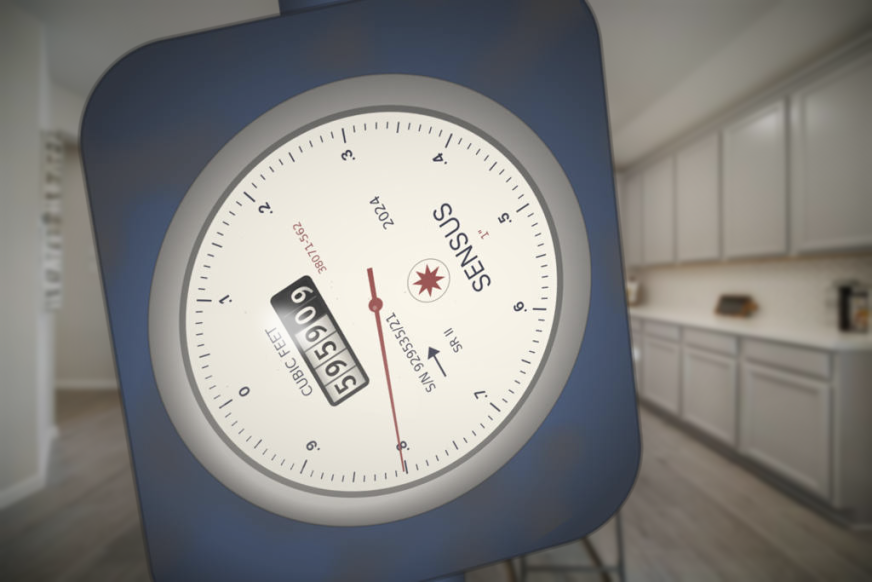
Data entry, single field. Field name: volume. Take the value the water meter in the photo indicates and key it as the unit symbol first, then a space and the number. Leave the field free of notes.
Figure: ft³ 595908.80
